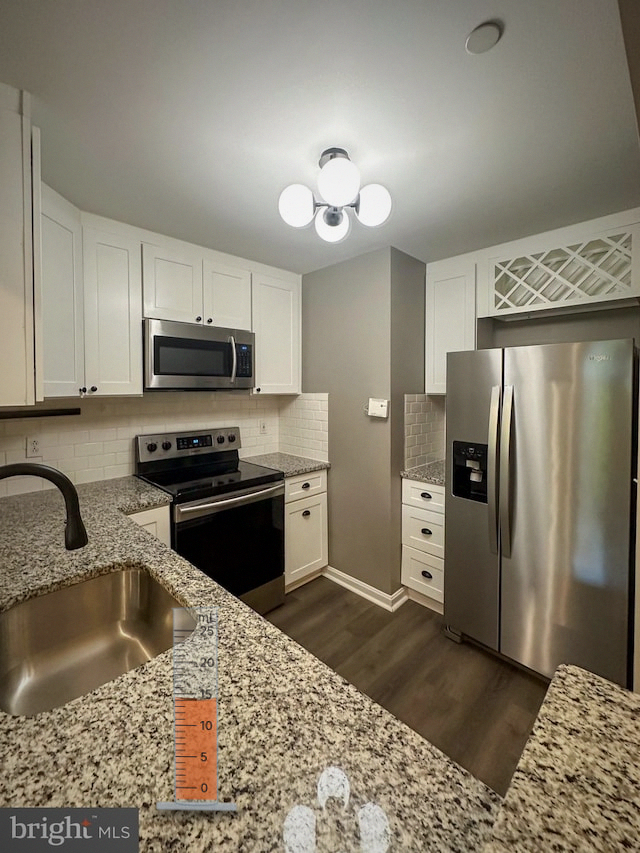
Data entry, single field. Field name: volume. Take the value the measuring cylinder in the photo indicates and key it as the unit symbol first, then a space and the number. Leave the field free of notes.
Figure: mL 14
